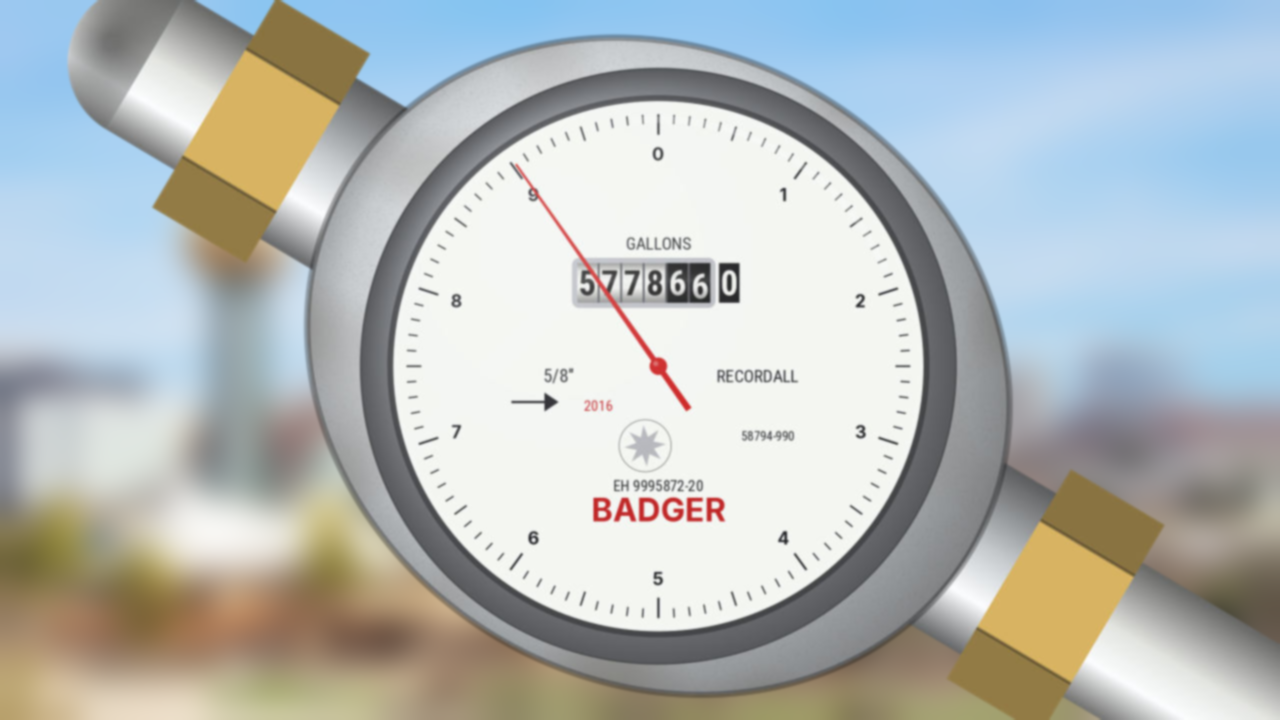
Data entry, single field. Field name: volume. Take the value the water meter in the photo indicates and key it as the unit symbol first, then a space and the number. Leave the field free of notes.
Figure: gal 5778659.0
